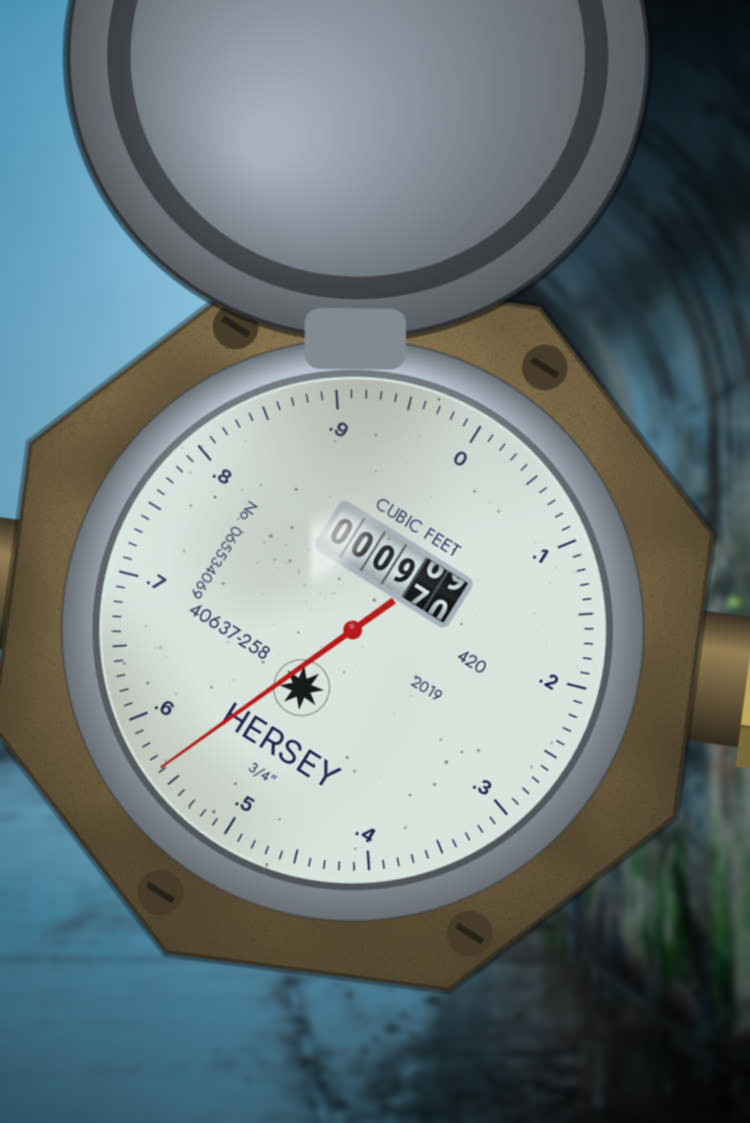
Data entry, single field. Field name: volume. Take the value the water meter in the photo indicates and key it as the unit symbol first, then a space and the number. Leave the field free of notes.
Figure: ft³ 969.56
